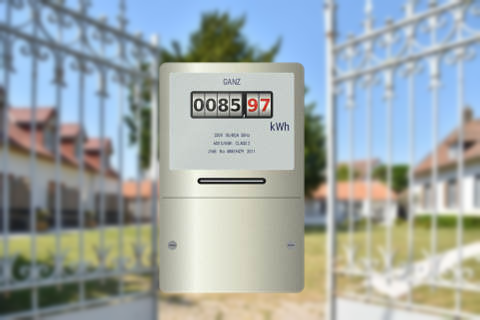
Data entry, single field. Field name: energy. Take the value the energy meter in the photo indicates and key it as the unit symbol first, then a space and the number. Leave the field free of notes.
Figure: kWh 85.97
